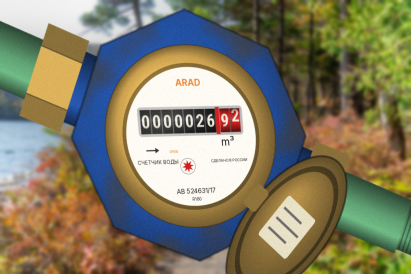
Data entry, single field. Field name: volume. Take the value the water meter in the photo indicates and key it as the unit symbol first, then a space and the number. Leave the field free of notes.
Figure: m³ 26.92
